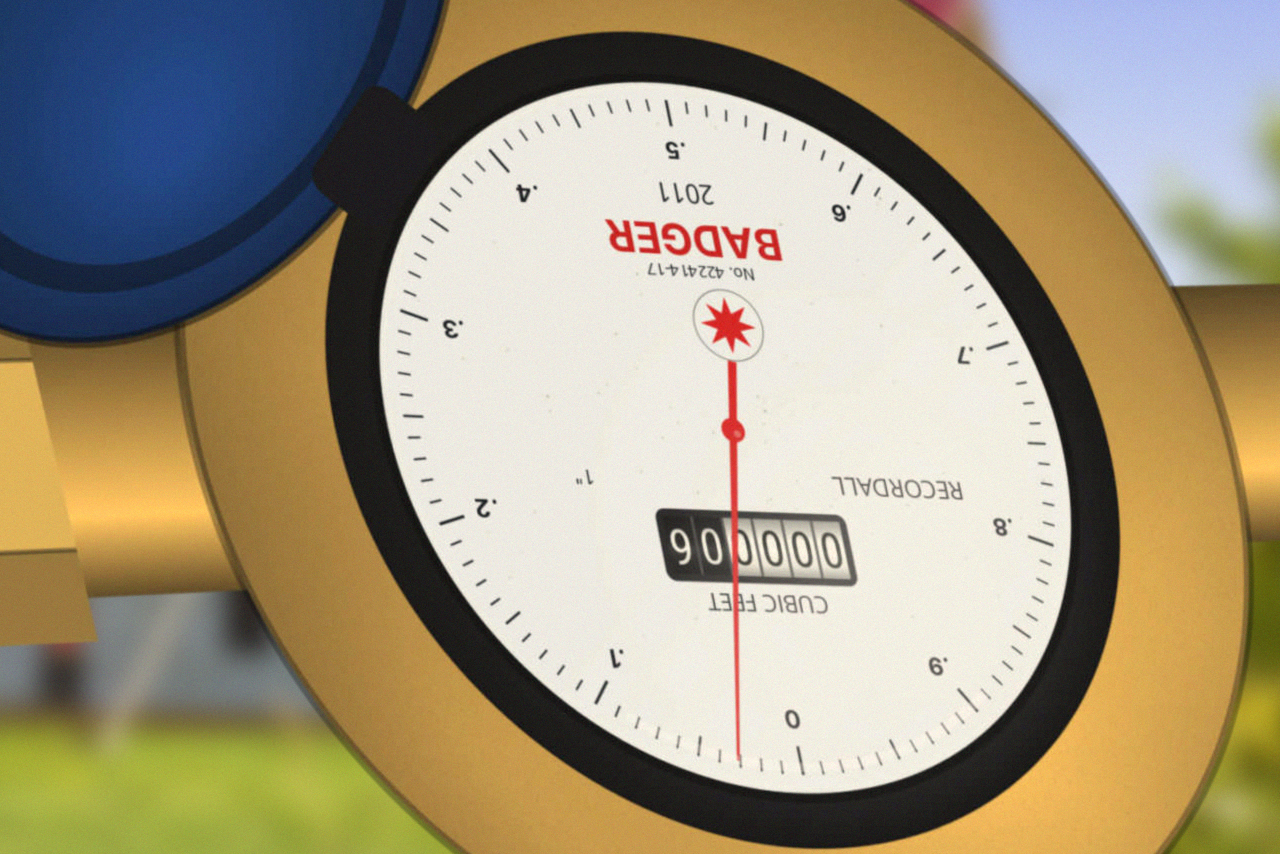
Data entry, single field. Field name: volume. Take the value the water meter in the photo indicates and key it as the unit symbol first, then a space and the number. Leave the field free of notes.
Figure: ft³ 6.03
